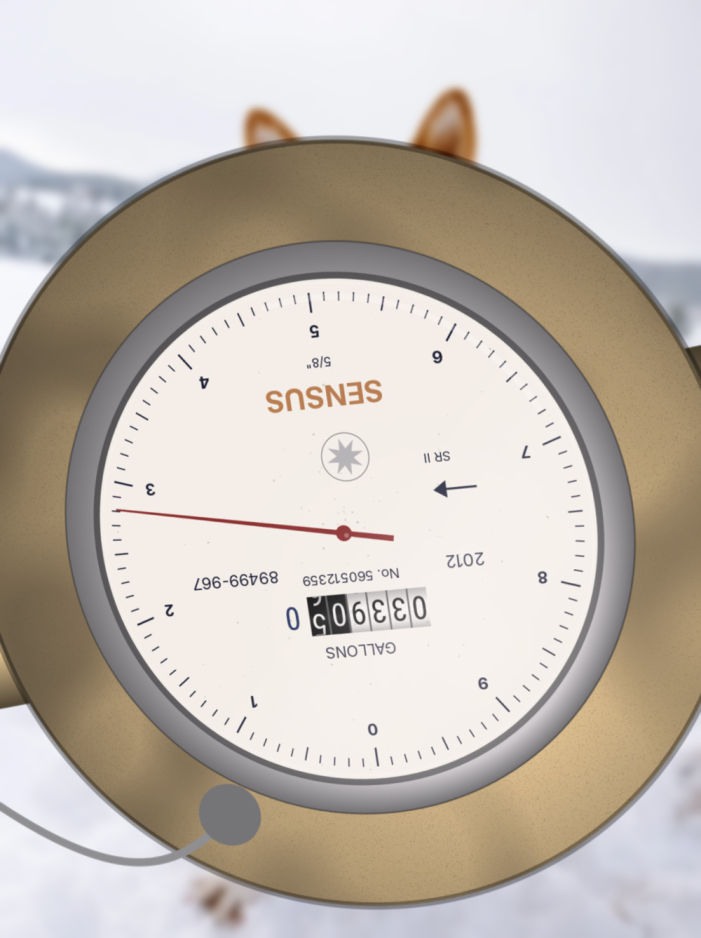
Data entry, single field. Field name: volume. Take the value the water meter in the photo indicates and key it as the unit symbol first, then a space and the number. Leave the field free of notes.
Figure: gal 339052.8
